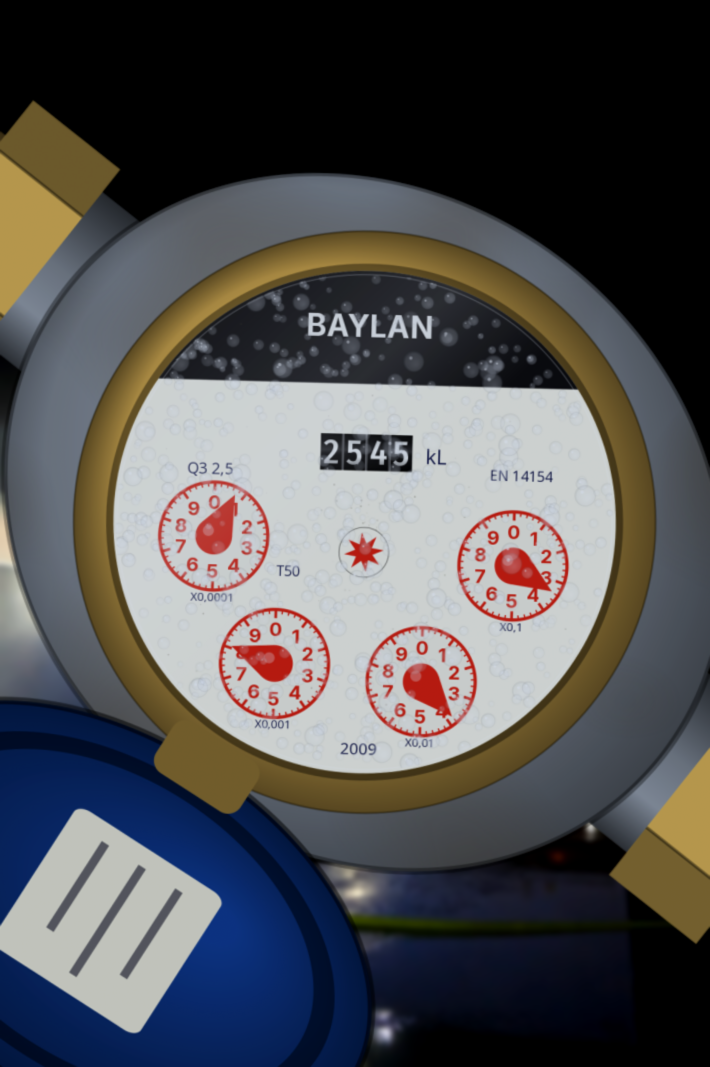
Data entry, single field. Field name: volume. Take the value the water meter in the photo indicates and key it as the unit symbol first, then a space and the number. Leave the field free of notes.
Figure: kL 2545.3380
